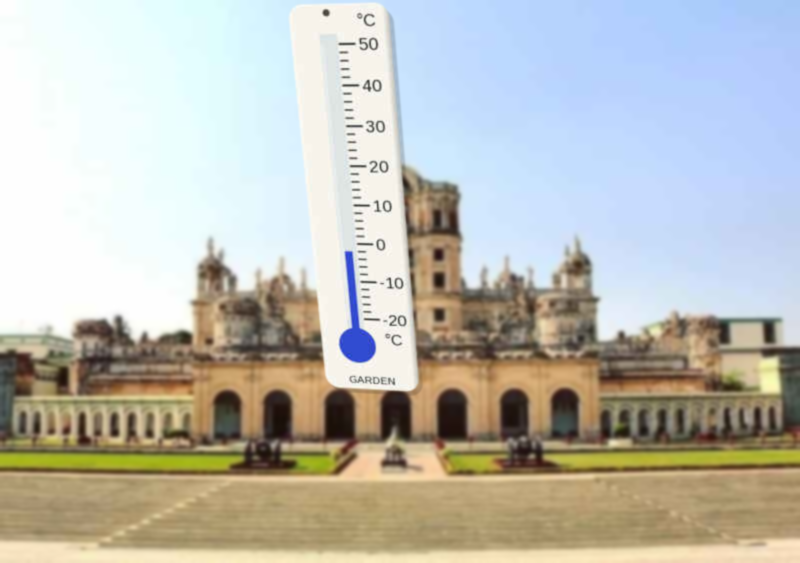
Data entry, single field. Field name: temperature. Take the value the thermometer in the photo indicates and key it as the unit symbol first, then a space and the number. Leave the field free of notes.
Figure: °C -2
